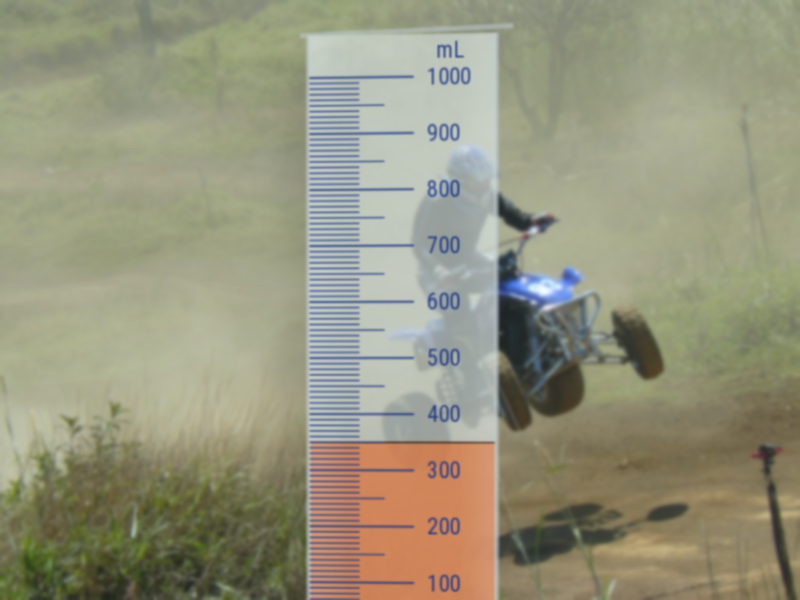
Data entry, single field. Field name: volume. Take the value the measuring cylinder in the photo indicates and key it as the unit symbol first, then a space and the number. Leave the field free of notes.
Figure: mL 350
